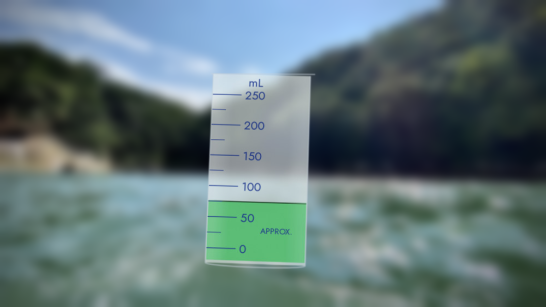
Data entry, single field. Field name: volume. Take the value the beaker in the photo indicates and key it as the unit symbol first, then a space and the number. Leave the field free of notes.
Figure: mL 75
